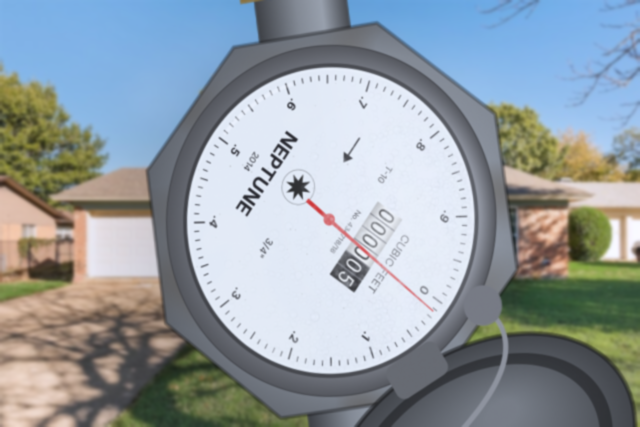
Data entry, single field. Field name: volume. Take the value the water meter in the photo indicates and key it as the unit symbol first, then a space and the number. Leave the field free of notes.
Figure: ft³ 5.01
